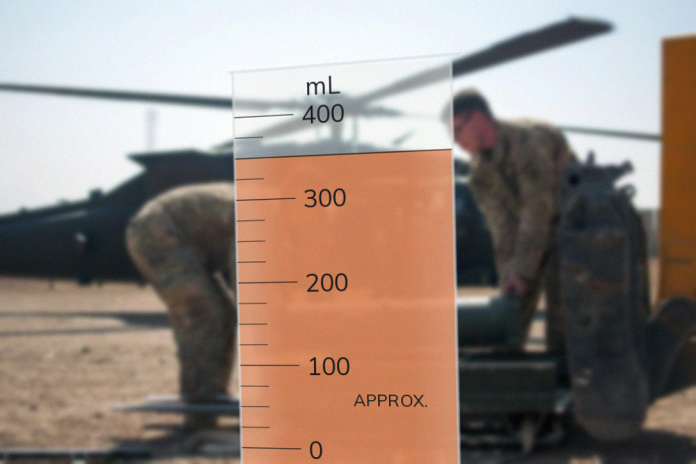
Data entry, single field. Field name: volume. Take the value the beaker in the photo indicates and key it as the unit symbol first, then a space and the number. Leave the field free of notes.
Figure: mL 350
